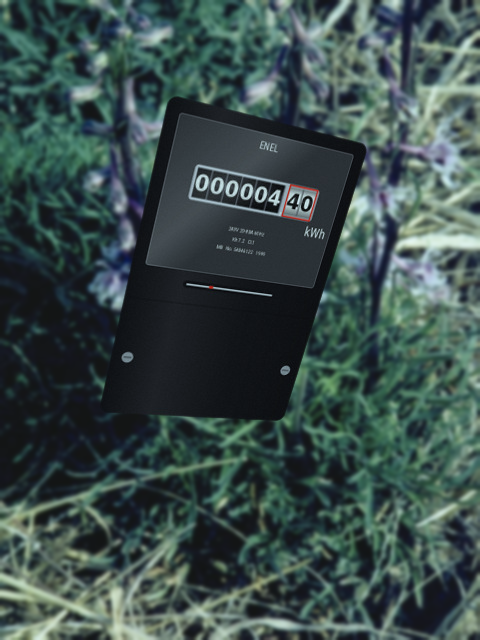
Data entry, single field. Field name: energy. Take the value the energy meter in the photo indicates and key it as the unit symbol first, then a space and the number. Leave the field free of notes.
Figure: kWh 4.40
